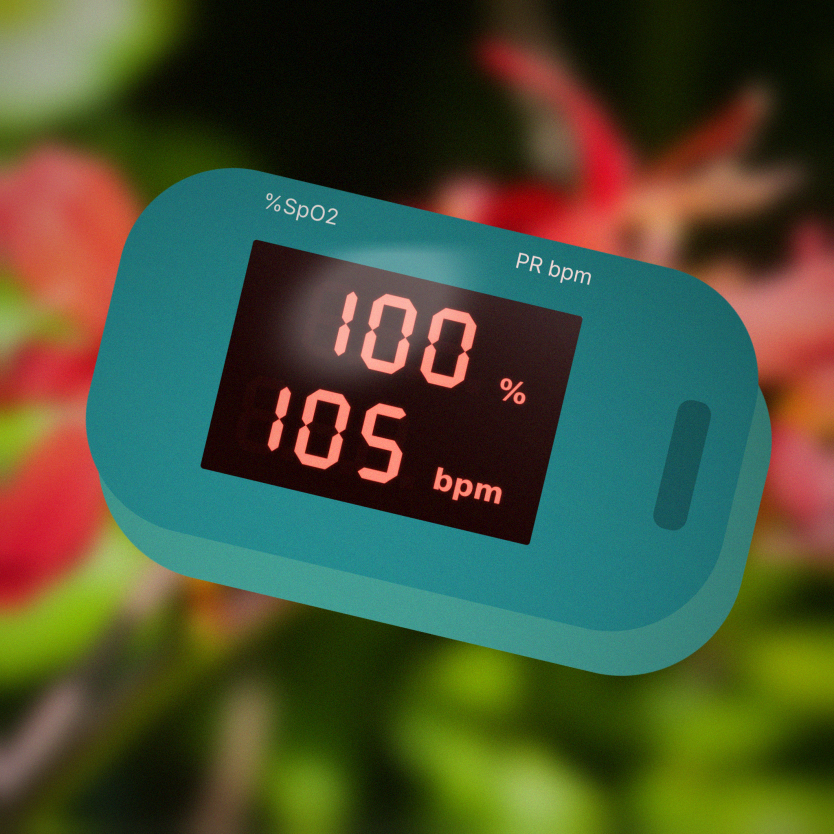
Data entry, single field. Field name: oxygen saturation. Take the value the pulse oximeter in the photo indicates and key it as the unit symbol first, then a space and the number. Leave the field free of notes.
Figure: % 100
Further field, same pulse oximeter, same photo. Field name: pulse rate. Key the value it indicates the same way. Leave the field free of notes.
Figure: bpm 105
